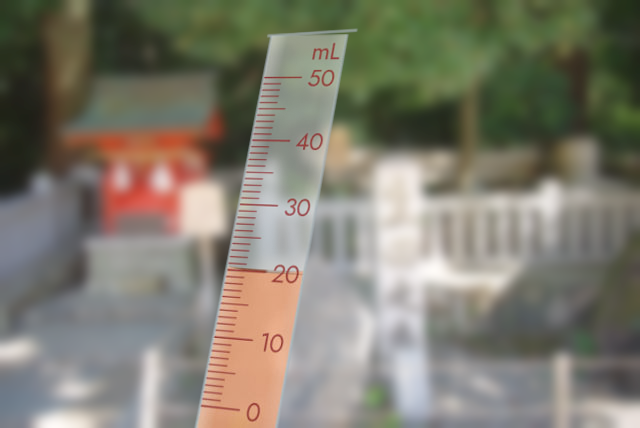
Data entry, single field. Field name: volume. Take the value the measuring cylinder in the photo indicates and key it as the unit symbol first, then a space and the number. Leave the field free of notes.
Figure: mL 20
